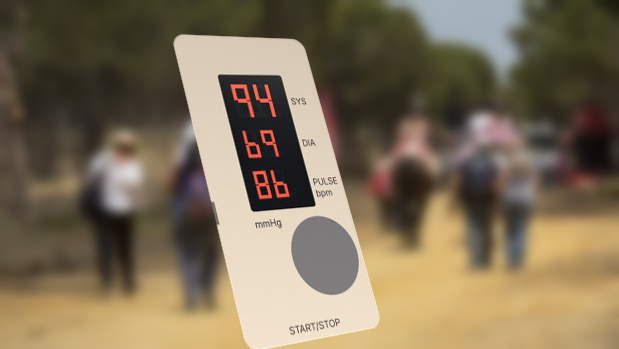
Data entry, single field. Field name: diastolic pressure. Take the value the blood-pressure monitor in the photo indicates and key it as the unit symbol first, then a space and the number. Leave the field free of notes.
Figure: mmHg 69
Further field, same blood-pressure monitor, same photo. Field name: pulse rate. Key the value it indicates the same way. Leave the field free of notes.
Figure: bpm 86
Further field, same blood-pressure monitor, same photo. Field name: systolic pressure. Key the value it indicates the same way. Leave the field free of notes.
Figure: mmHg 94
